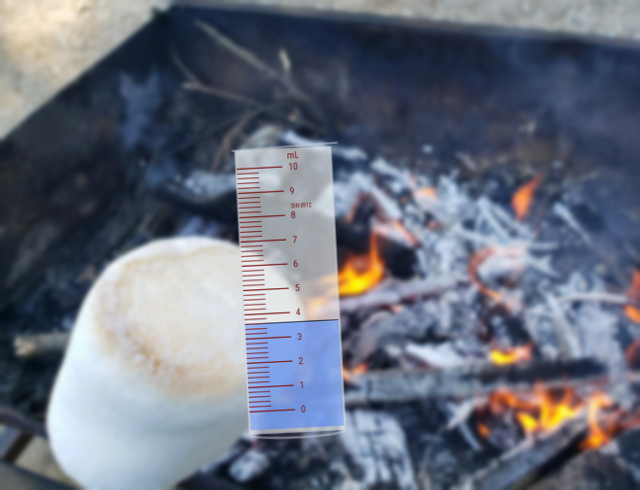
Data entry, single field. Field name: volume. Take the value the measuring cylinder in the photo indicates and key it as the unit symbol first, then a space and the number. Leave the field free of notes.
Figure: mL 3.6
